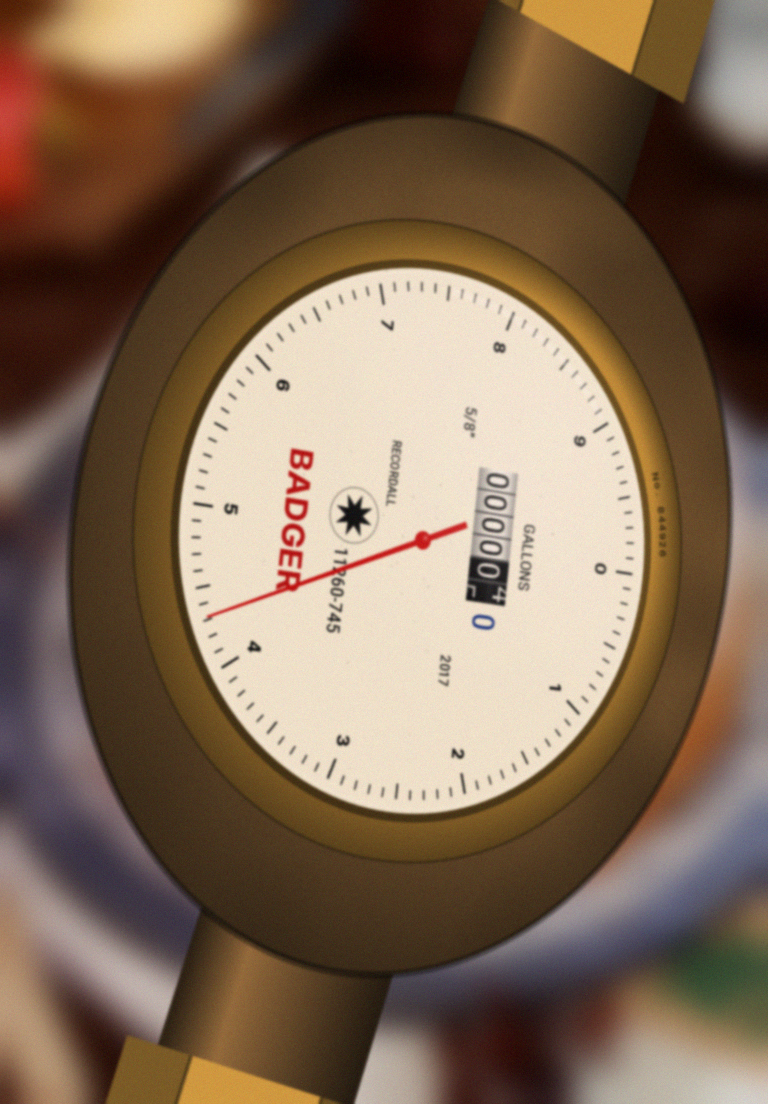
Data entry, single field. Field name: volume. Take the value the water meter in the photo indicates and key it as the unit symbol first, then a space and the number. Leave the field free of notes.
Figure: gal 44.3
